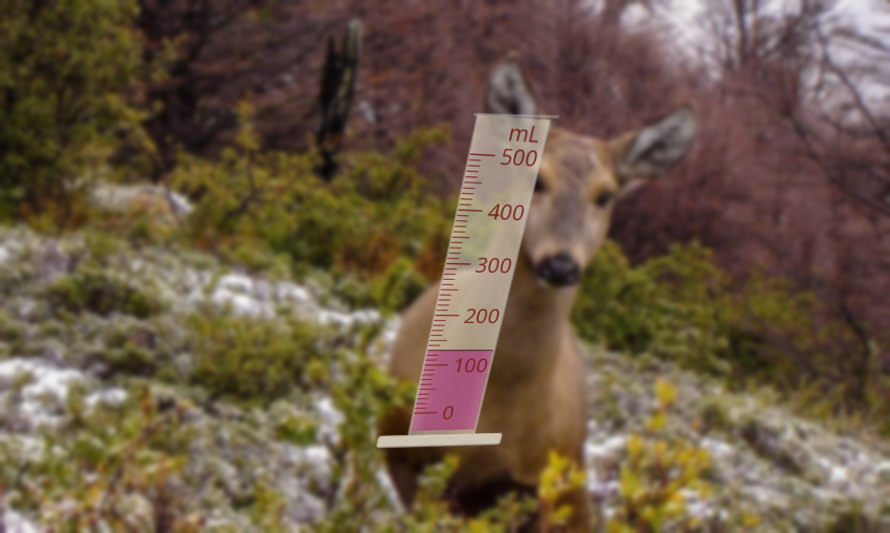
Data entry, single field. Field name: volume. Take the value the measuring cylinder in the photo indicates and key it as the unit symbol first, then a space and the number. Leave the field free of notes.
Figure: mL 130
